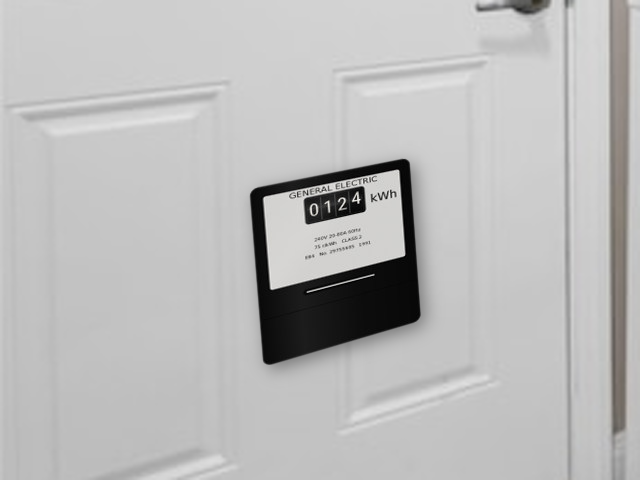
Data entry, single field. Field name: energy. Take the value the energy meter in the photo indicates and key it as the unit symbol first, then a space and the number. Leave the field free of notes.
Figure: kWh 124
